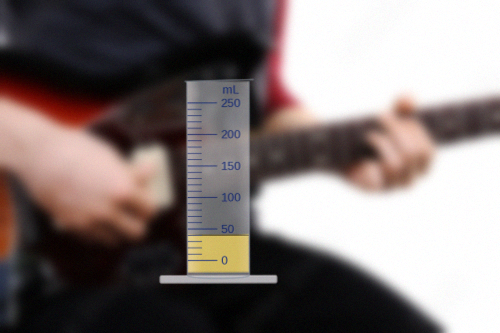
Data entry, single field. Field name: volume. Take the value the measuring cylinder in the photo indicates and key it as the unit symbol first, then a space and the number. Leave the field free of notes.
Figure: mL 40
